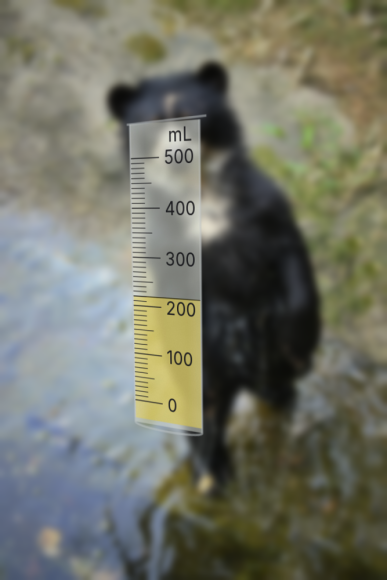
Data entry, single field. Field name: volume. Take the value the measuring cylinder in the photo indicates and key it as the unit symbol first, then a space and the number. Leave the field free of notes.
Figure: mL 220
